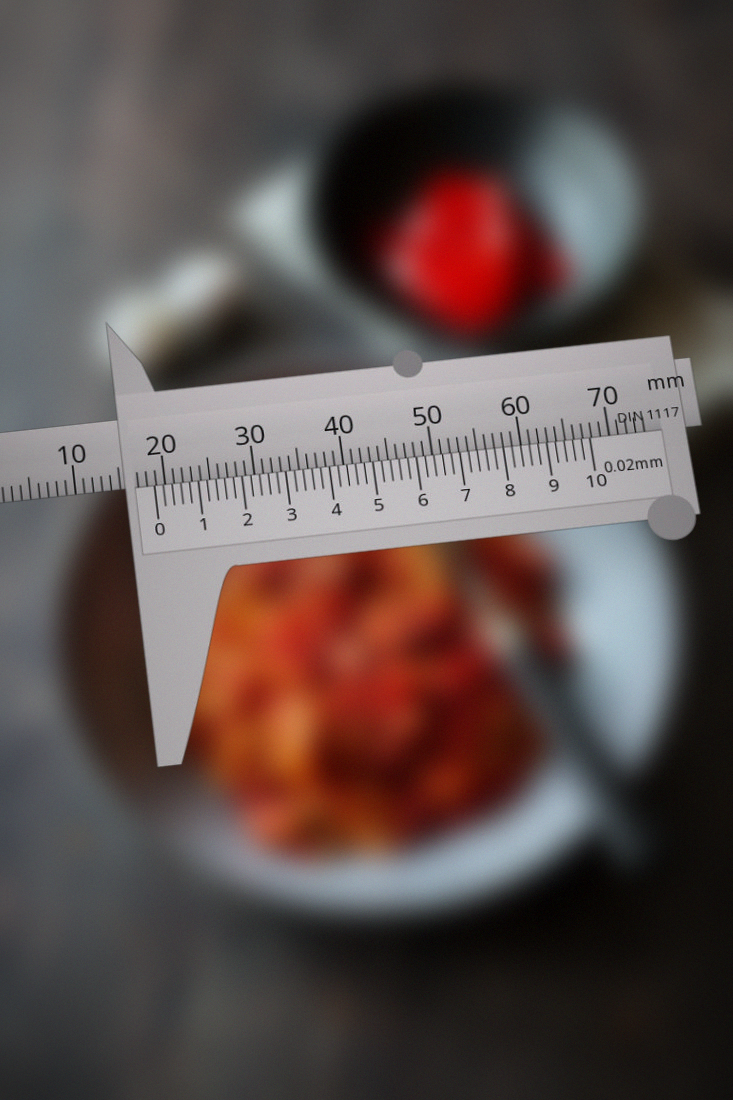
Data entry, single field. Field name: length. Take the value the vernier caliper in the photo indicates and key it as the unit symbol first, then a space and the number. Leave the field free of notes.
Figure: mm 18.8
